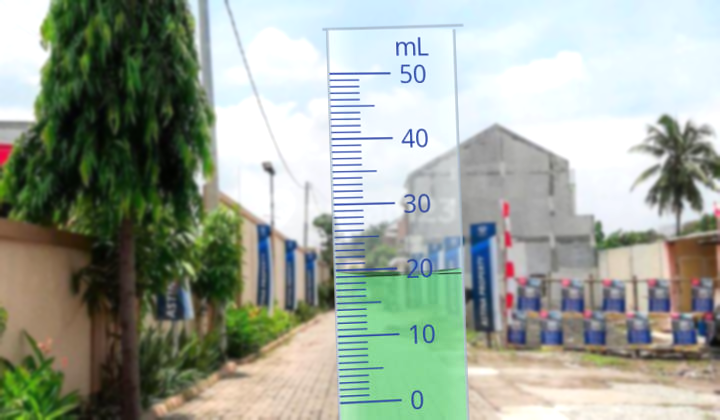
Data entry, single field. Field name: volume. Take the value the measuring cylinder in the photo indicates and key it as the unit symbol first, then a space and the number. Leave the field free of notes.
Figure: mL 19
